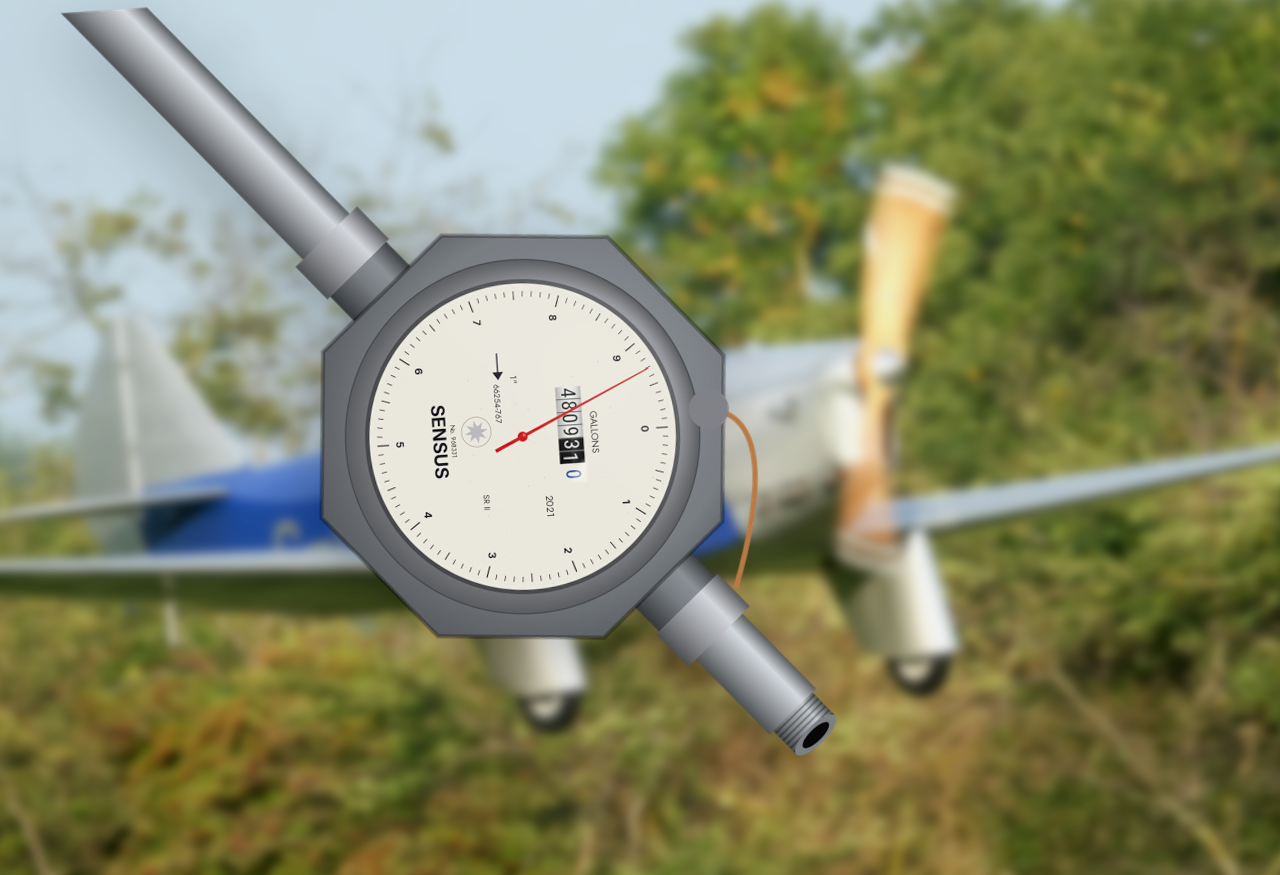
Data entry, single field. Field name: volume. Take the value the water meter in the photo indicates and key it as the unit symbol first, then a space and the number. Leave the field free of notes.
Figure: gal 4809309.3
